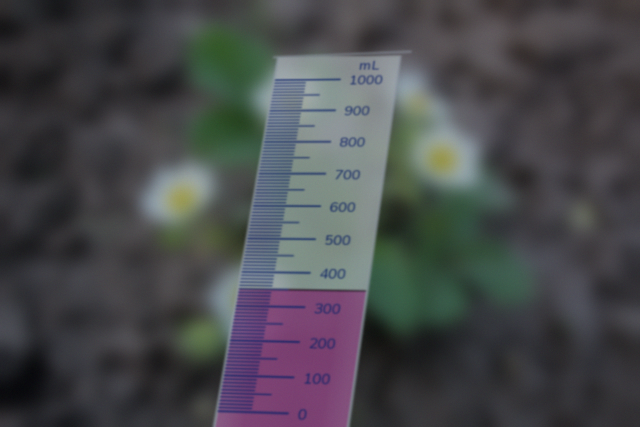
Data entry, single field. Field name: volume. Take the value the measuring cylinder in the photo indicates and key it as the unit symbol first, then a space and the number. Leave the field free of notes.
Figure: mL 350
